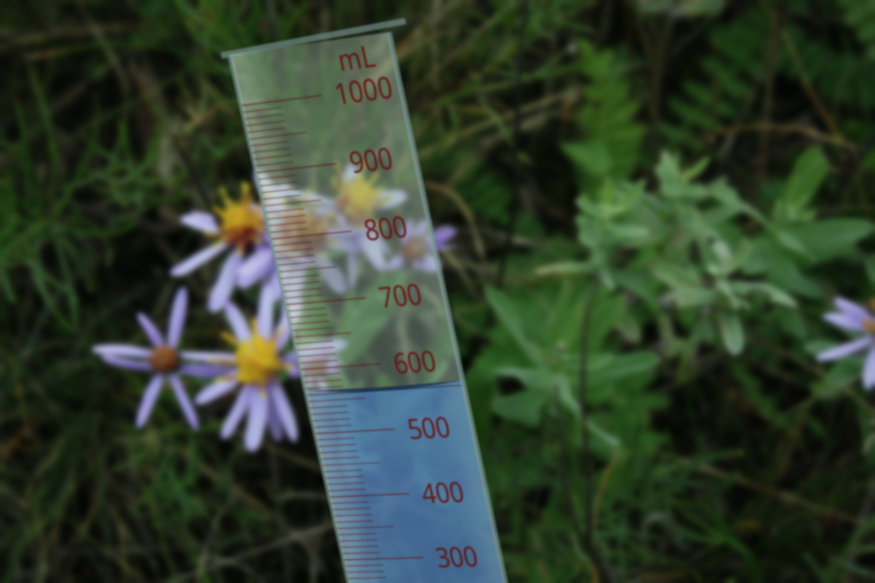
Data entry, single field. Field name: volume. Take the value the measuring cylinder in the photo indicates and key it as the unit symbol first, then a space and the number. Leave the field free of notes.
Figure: mL 560
